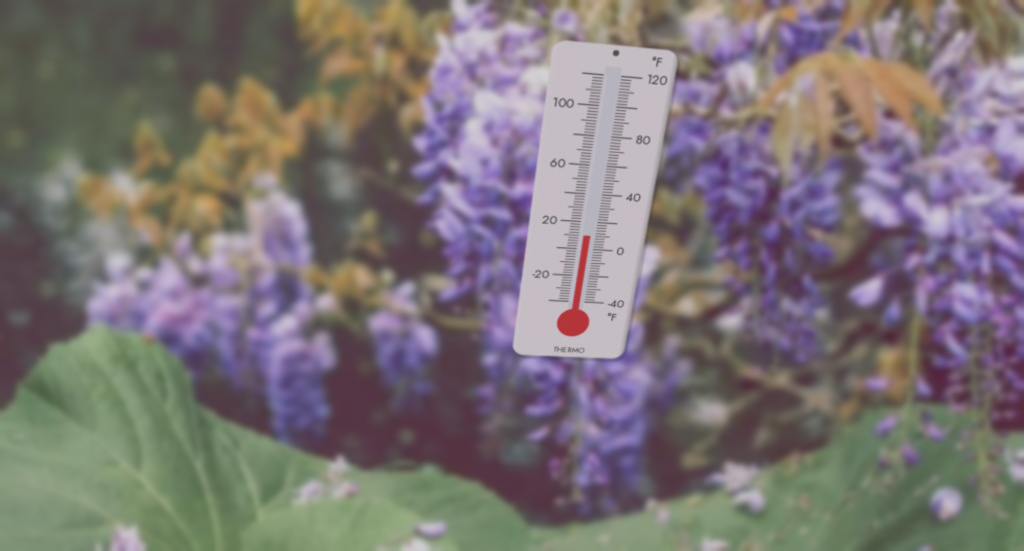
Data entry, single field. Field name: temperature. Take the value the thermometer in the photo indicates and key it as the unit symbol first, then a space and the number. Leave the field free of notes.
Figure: °F 10
